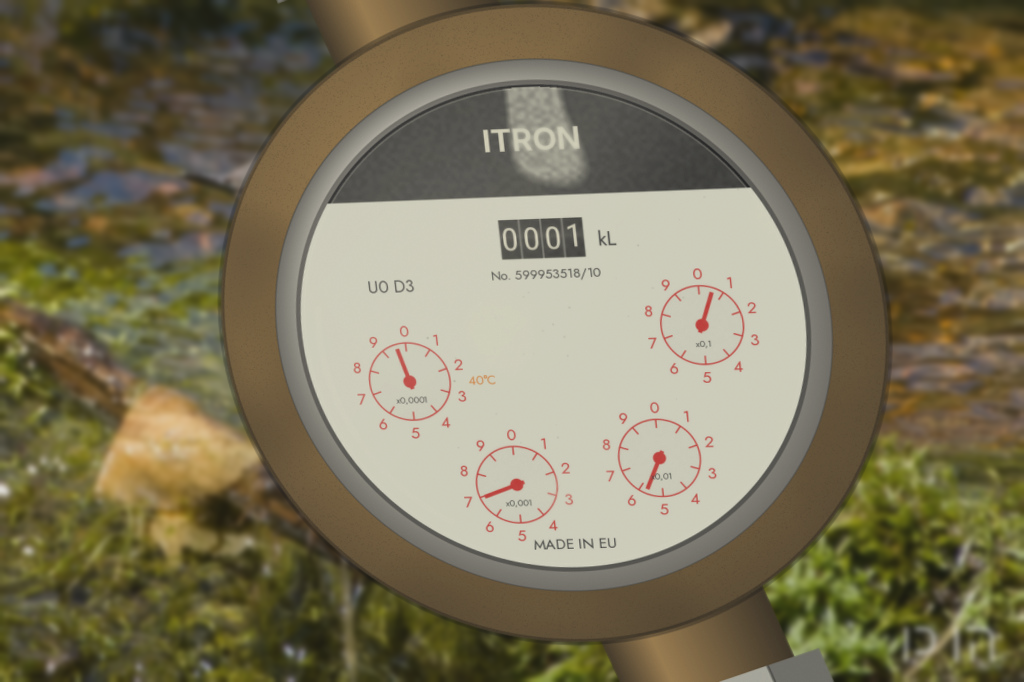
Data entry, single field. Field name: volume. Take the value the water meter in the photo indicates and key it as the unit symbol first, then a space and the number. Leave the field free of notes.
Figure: kL 1.0569
